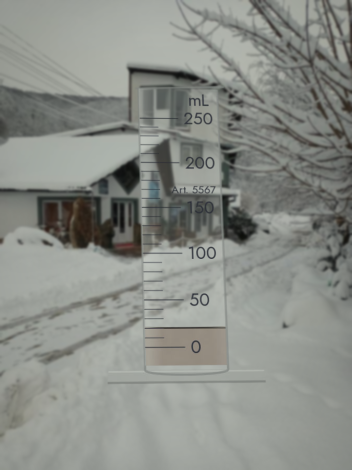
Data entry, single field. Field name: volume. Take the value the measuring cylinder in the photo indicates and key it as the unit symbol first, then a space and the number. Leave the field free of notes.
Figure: mL 20
